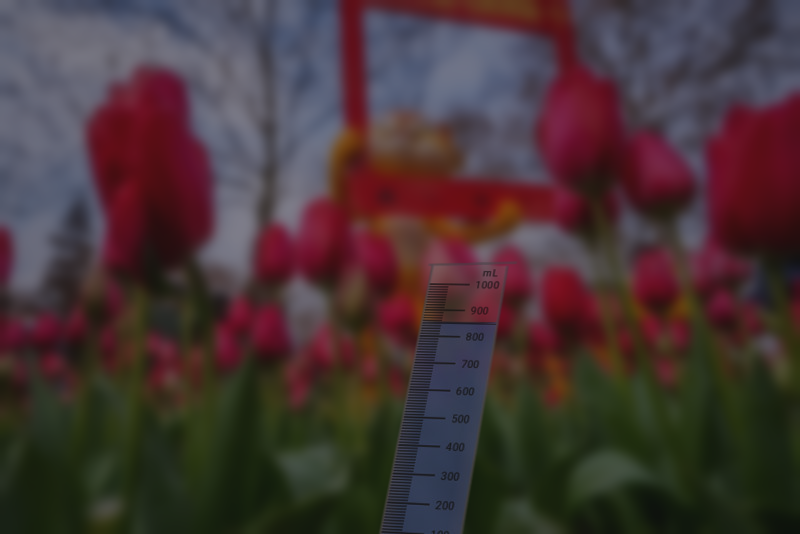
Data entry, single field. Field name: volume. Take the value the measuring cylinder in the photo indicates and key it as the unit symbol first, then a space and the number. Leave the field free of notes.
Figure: mL 850
